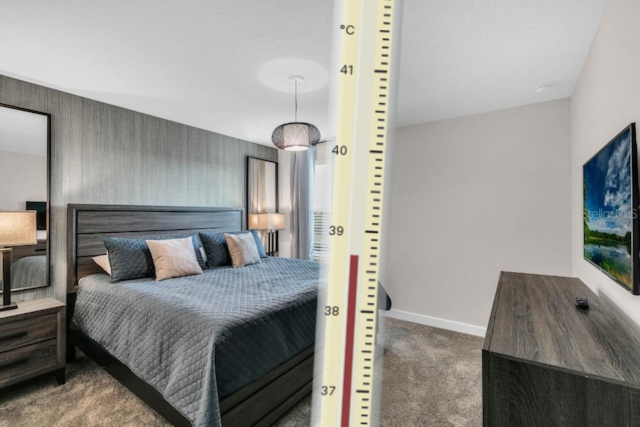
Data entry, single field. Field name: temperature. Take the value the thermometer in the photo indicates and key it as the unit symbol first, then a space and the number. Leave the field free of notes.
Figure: °C 38.7
